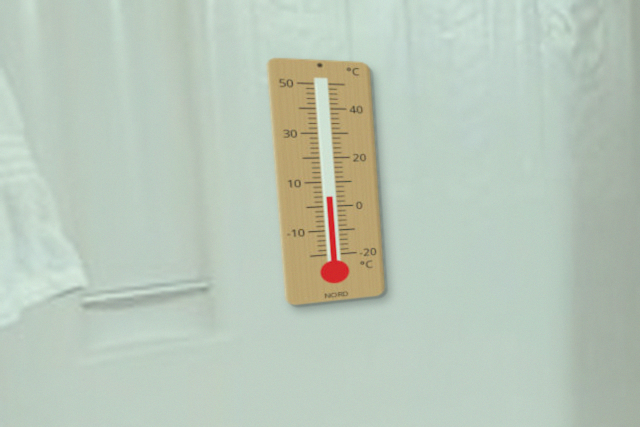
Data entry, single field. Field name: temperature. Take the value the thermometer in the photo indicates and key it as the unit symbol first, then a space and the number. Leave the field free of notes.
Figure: °C 4
